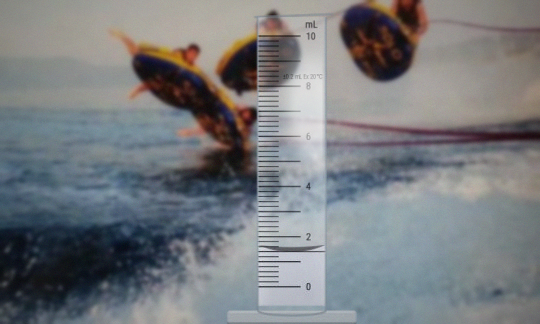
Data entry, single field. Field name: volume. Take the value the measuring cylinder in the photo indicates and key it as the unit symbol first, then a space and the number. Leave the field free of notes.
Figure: mL 1.4
